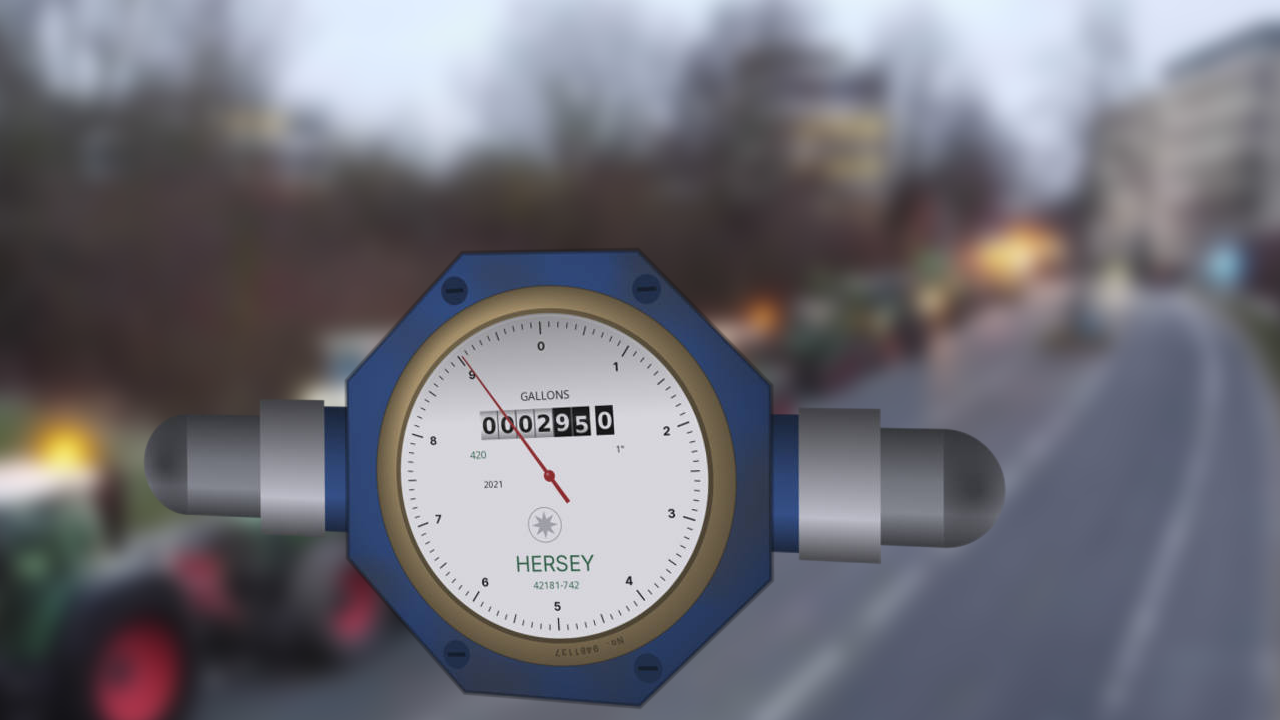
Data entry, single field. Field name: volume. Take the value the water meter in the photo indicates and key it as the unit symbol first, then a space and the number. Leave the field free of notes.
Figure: gal 2949.0
